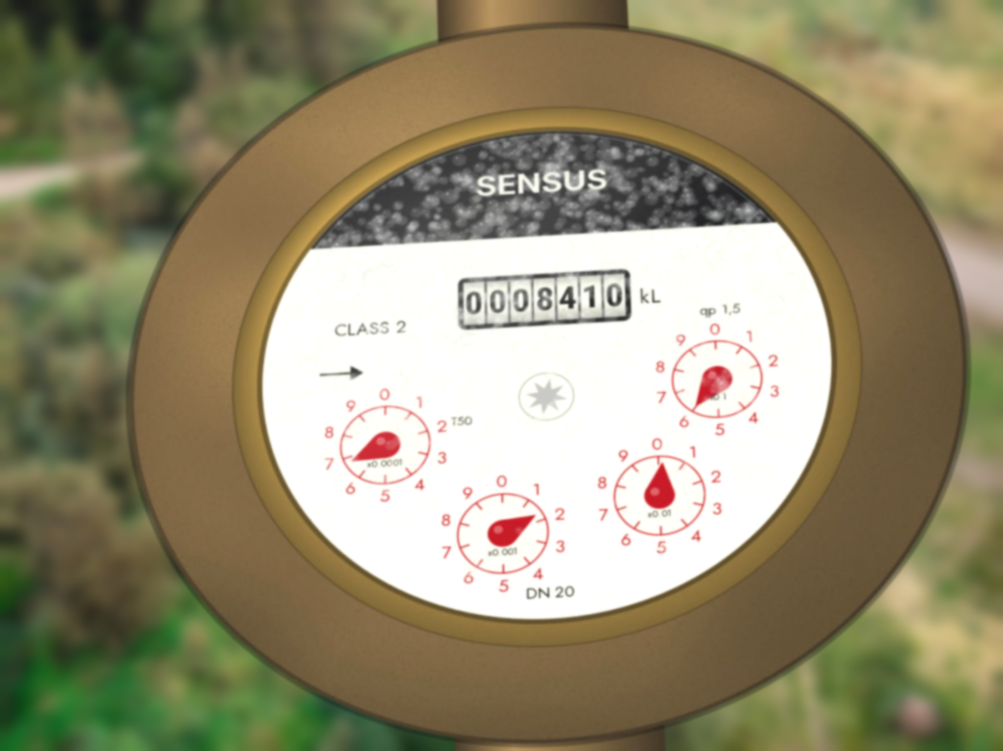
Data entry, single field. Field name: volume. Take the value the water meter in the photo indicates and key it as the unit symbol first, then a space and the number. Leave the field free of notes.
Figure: kL 8410.6016
